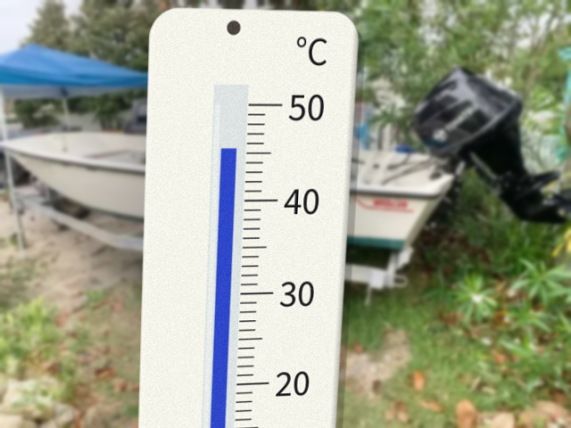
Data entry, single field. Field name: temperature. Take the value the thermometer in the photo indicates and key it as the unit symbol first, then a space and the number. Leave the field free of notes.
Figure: °C 45.5
